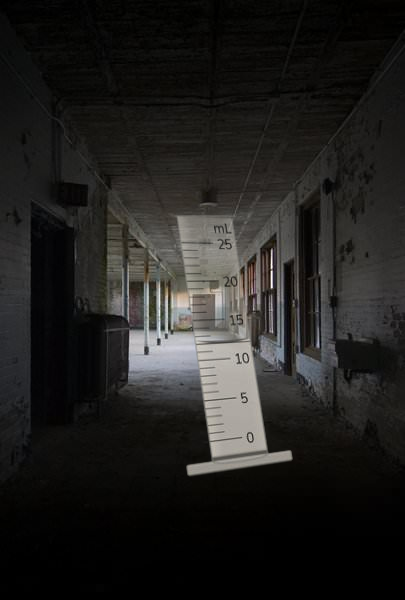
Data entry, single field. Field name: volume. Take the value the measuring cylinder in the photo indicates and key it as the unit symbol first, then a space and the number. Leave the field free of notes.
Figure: mL 12
